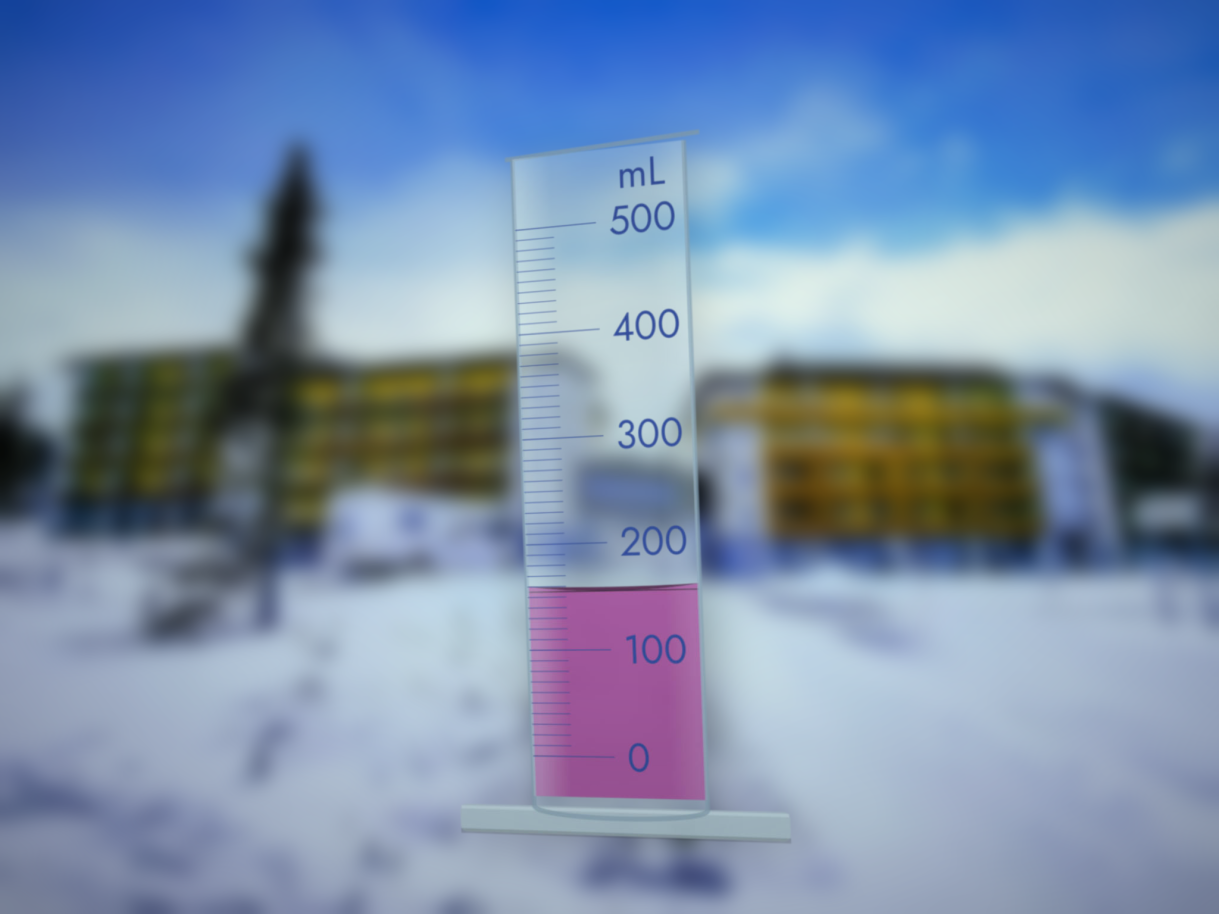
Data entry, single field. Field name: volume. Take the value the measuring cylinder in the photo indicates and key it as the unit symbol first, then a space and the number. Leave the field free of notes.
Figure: mL 155
